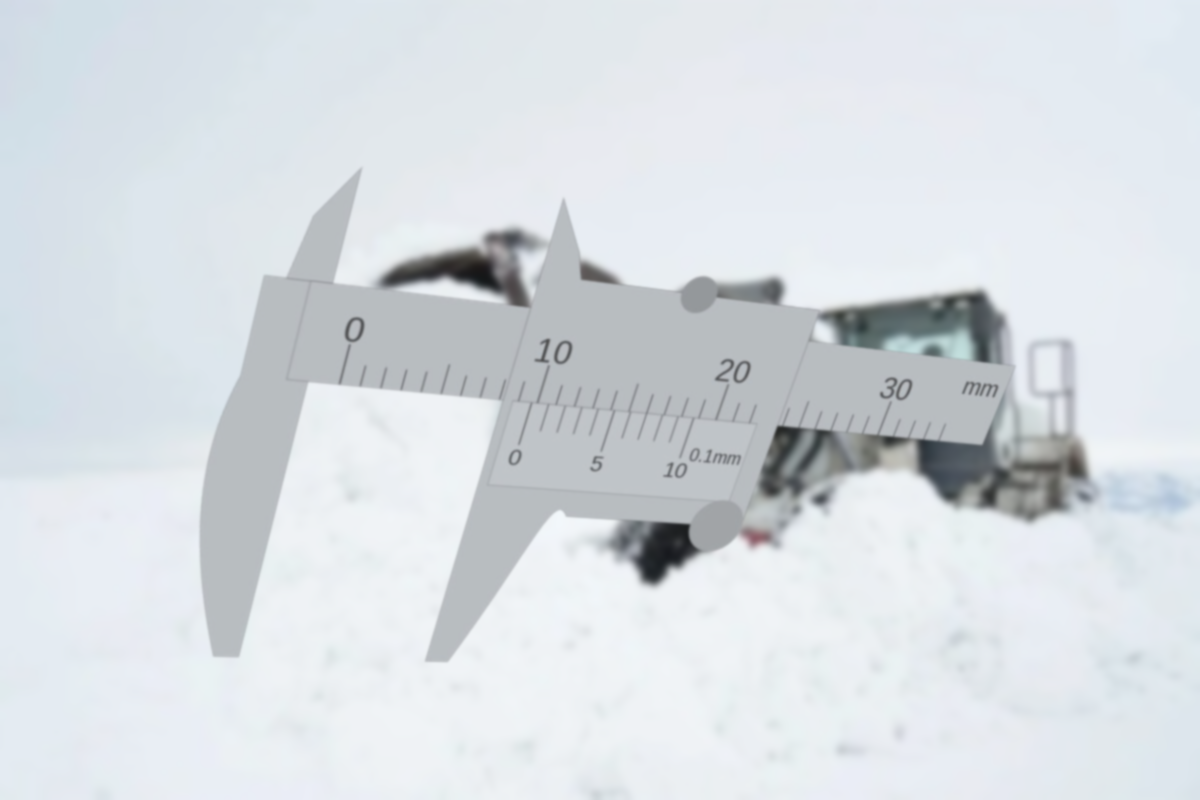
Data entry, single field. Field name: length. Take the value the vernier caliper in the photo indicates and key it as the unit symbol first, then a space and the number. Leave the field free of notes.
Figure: mm 9.7
